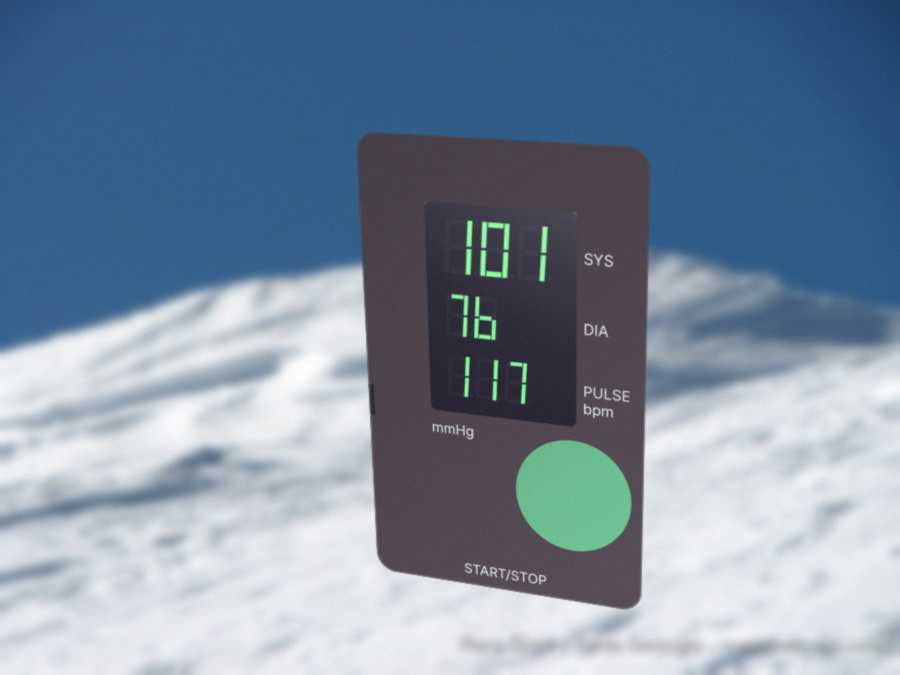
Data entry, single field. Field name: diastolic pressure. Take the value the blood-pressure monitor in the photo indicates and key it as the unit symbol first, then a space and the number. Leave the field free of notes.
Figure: mmHg 76
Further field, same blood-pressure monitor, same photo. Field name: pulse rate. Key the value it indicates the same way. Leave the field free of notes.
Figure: bpm 117
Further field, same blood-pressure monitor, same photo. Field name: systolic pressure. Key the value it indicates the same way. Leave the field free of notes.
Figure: mmHg 101
